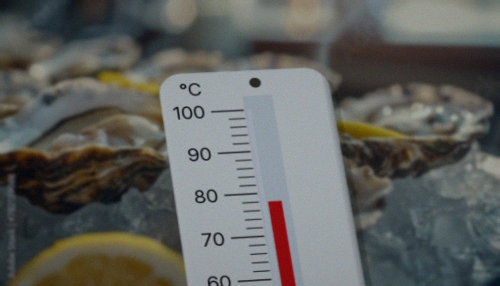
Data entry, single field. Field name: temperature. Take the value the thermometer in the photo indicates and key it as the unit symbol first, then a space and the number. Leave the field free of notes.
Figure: °C 78
